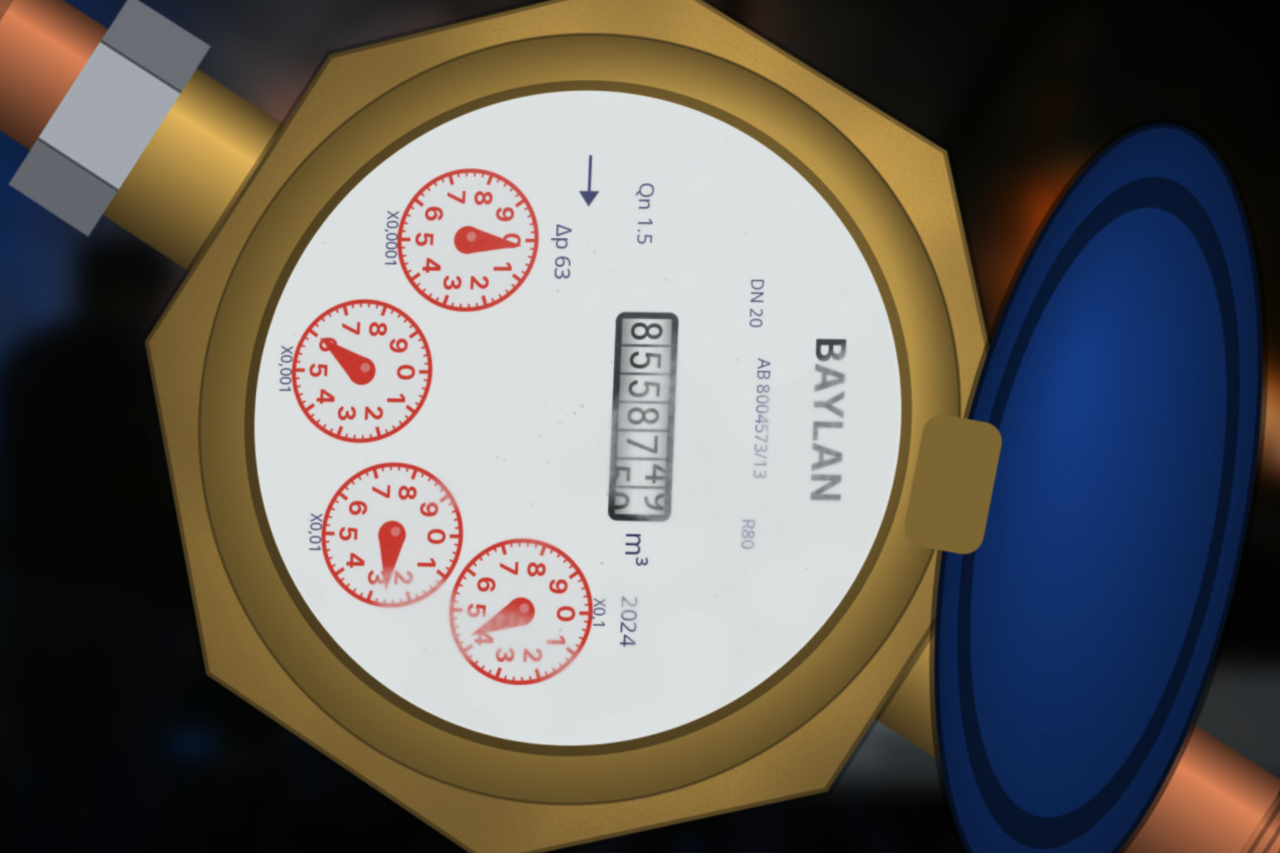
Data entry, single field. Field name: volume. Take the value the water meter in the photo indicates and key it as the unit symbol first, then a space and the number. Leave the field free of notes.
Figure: m³ 8558749.4260
